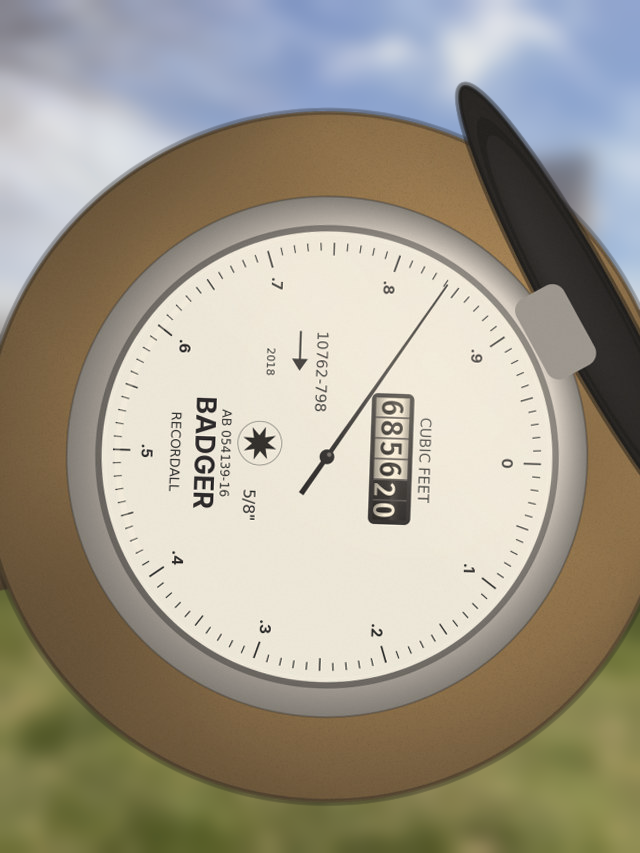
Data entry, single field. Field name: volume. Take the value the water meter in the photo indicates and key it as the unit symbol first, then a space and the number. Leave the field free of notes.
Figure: ft³ 685619.84
